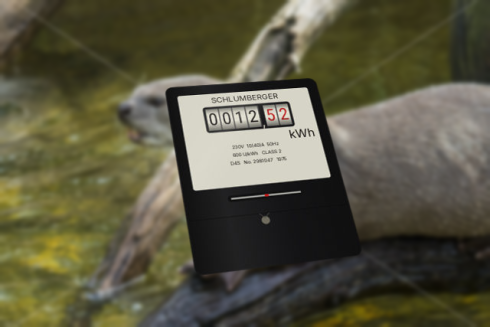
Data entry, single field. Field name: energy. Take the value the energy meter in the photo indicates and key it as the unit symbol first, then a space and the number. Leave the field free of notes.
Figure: kWh 12.52
